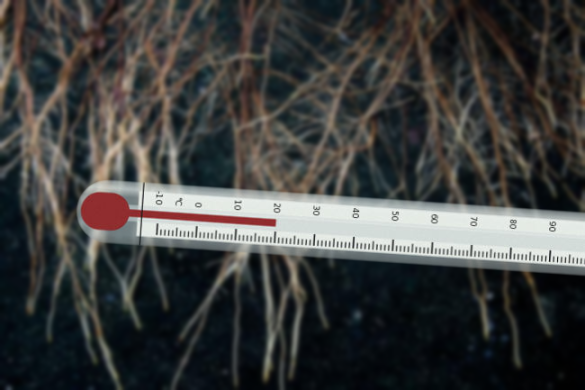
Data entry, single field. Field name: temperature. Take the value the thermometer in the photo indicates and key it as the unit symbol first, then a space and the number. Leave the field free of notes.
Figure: °C 20
